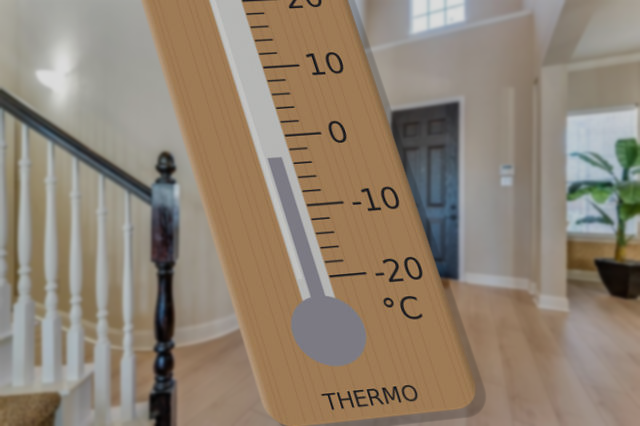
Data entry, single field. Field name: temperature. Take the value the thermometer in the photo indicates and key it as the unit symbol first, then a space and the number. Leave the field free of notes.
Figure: °C -3
